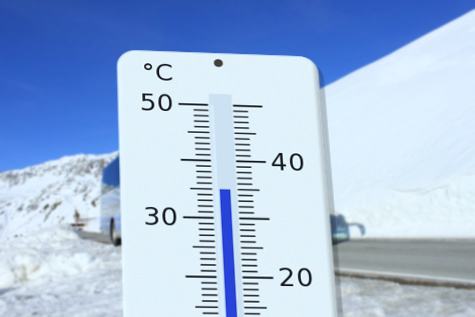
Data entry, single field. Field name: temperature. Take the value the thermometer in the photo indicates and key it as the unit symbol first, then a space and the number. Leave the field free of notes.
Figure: °C 35
